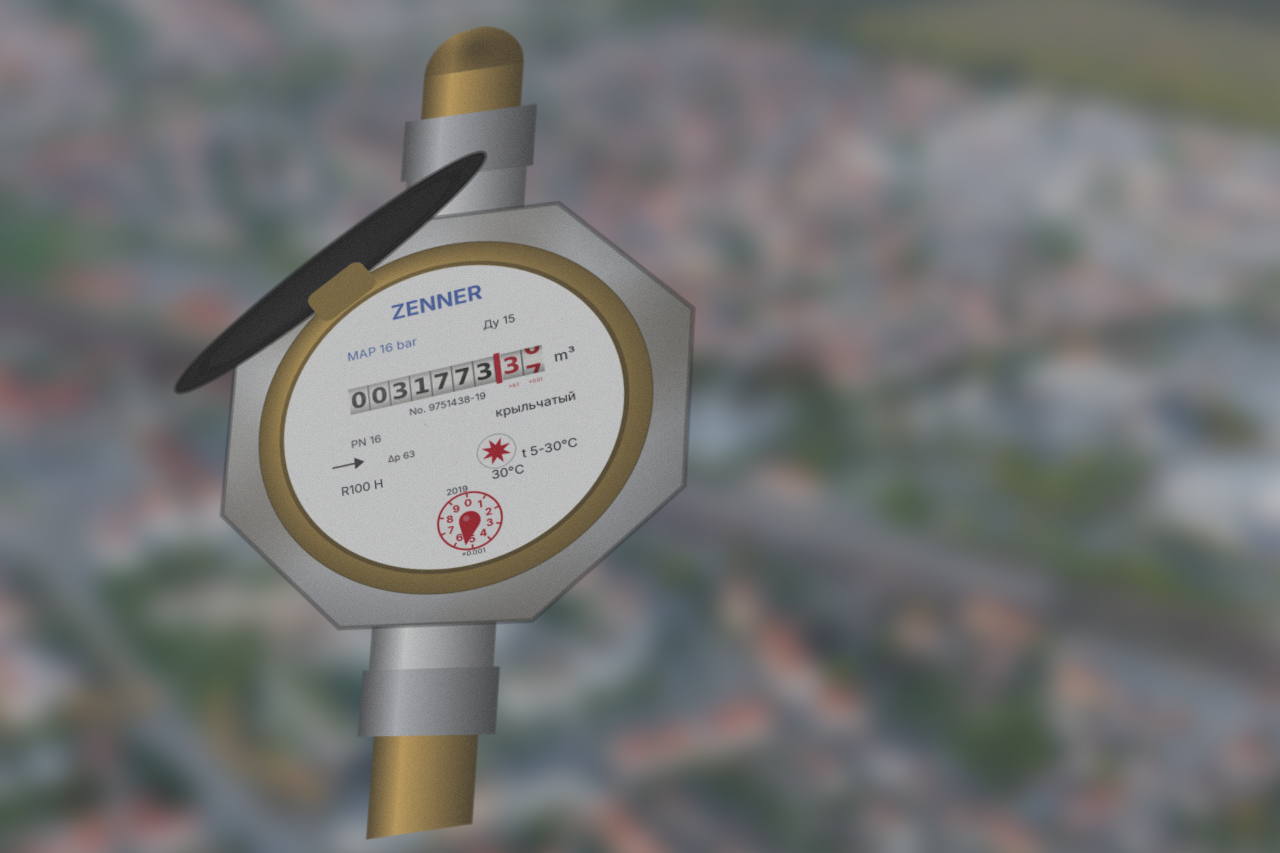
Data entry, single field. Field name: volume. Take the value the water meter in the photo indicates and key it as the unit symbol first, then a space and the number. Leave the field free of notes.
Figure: m³ 31773.365
